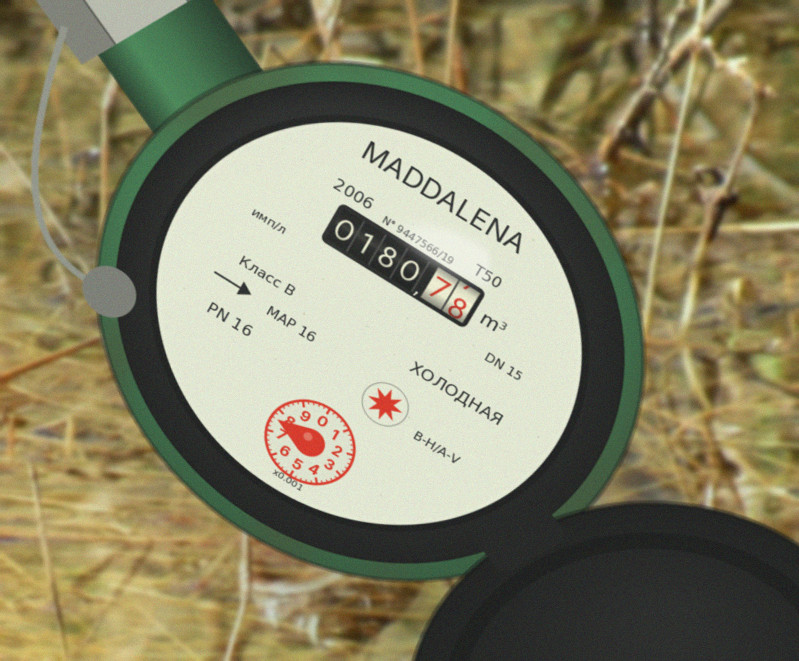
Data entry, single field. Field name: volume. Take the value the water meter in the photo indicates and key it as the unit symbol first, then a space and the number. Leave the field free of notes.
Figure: m³ 180.777
